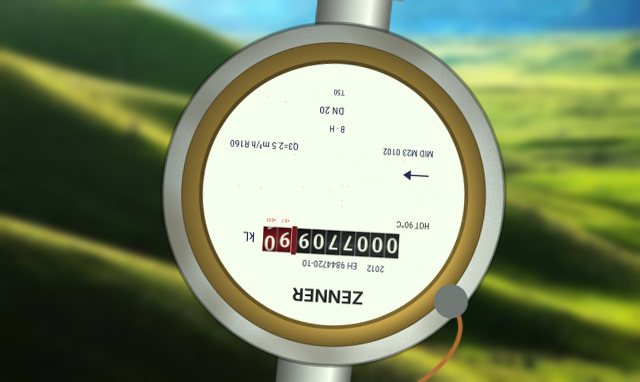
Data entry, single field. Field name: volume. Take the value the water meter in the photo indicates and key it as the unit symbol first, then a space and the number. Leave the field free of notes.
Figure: kL 7709.90
